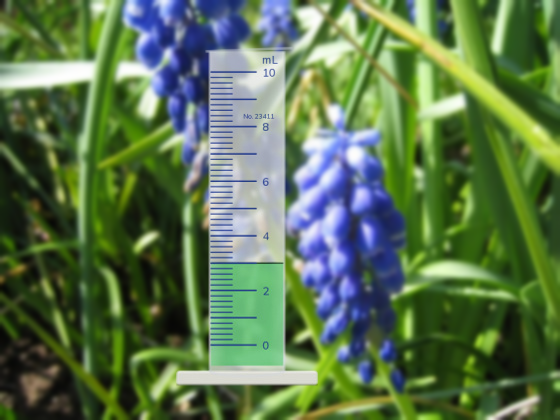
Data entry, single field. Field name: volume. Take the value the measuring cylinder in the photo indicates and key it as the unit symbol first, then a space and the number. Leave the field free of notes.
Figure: mL 3
